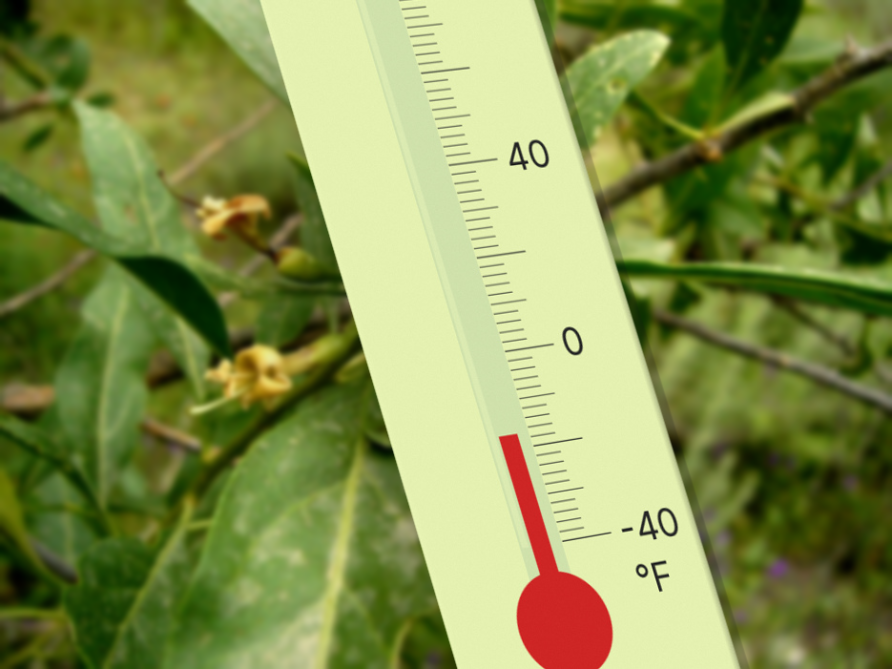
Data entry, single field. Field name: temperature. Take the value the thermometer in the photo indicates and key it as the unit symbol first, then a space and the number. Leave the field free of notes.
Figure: °F -17
